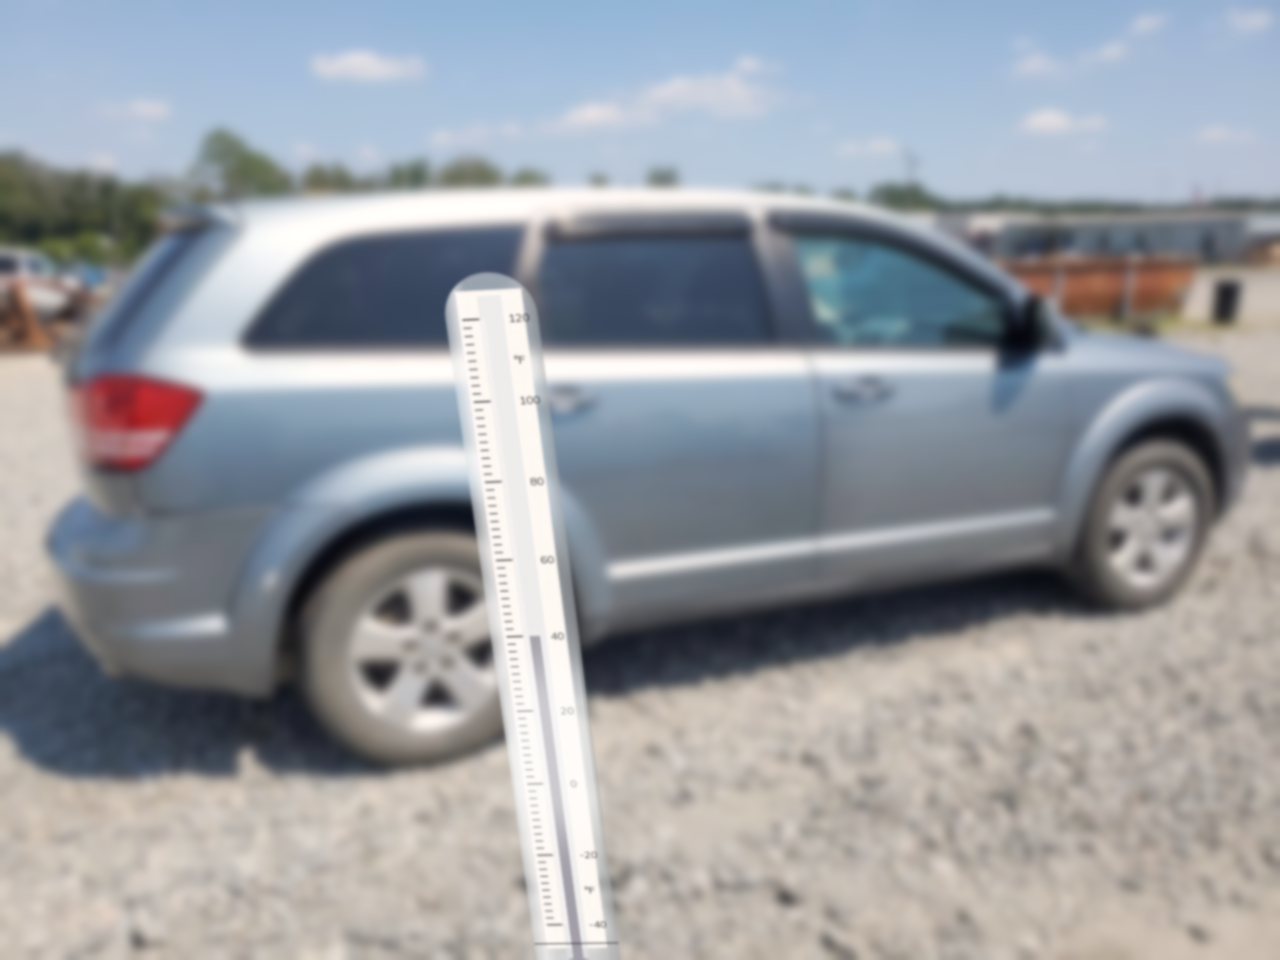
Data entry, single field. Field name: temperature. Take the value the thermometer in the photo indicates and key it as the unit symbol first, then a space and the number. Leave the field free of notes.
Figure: °F 40
